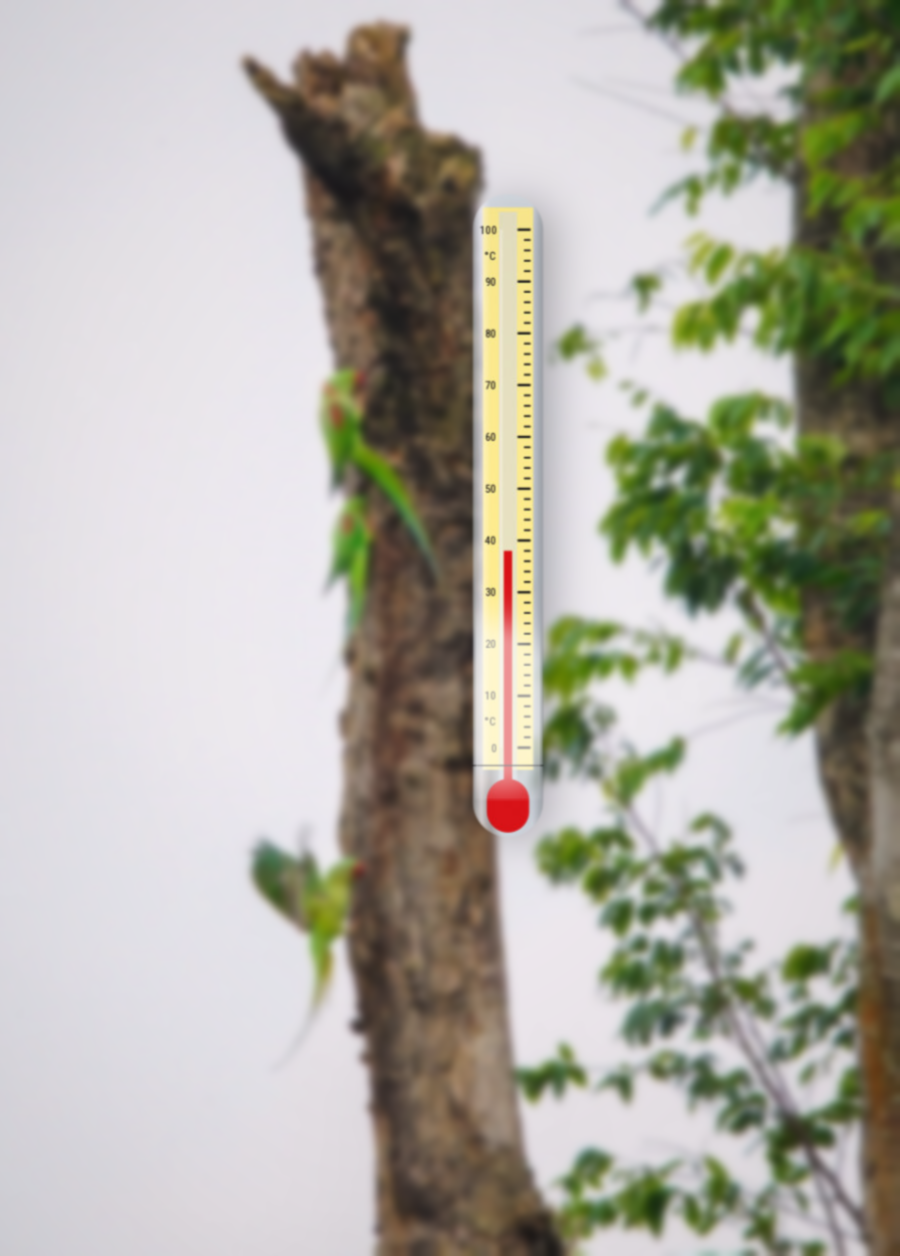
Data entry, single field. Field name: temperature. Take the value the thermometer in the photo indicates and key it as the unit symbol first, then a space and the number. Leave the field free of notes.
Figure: °C 38
